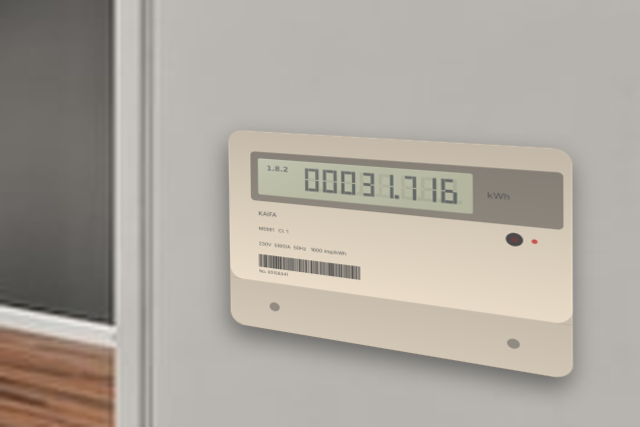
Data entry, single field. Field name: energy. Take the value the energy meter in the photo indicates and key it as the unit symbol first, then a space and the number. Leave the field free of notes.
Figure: kWh 31.716
